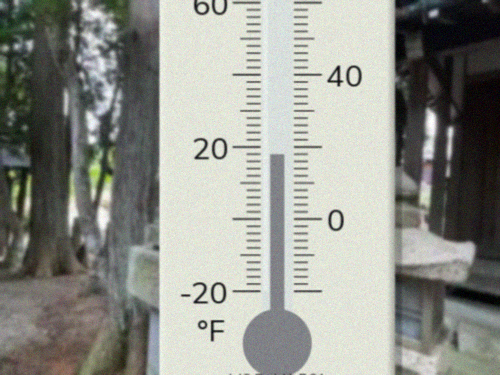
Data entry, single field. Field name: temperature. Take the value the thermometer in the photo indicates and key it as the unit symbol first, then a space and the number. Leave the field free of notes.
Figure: °F 18
